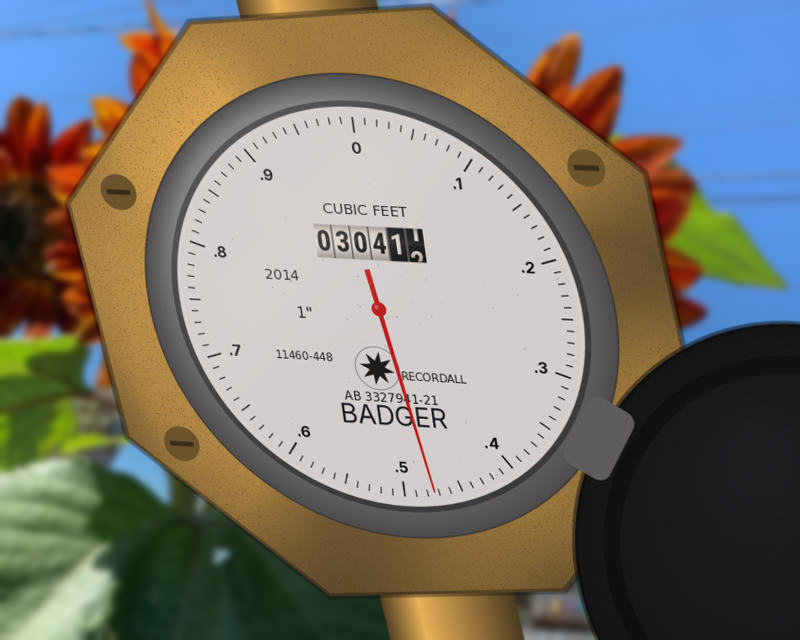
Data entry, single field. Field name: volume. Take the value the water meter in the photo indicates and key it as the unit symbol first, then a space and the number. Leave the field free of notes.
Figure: ft³ 30411.47
